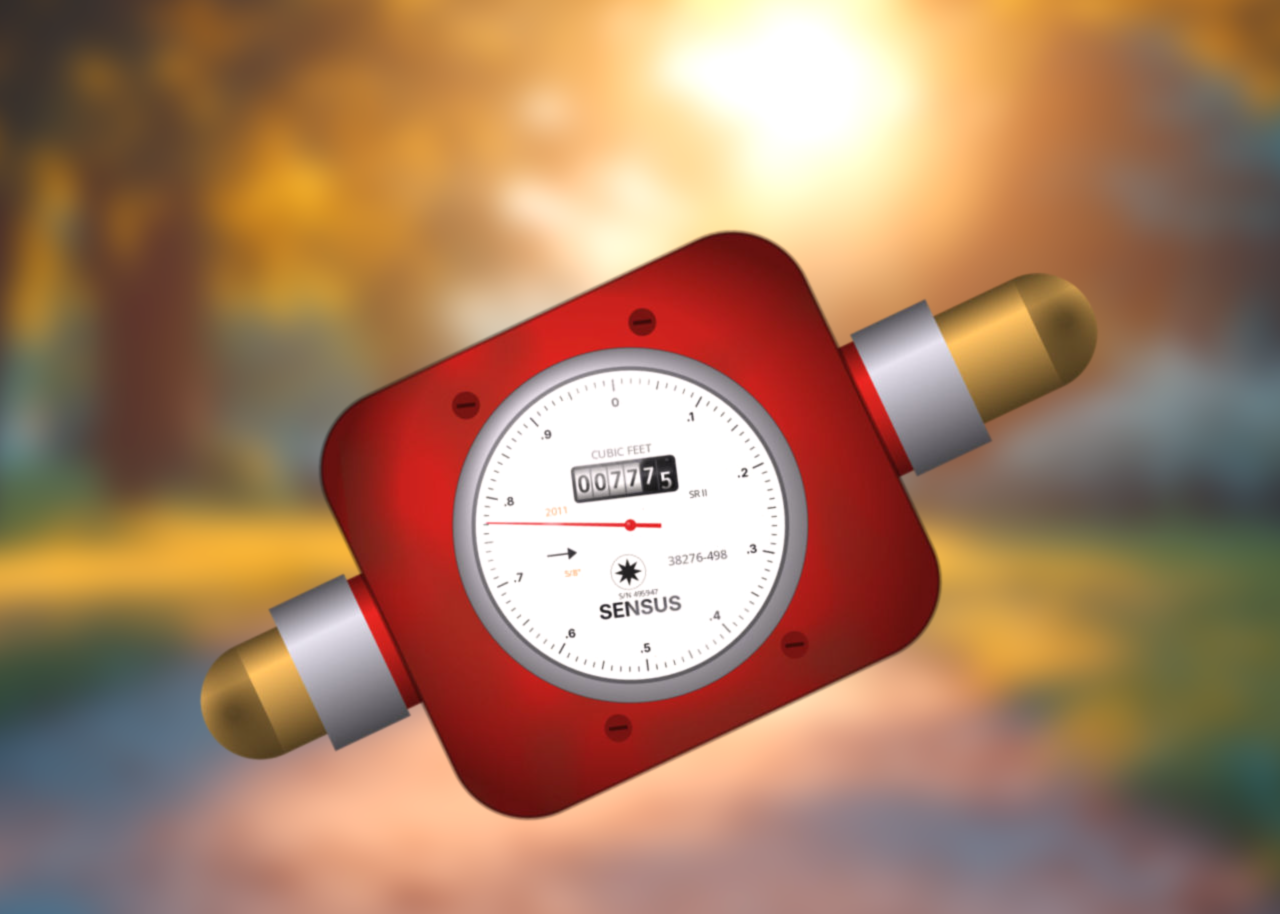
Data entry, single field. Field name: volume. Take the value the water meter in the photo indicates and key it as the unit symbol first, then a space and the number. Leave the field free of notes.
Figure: ft³ 7774.77
